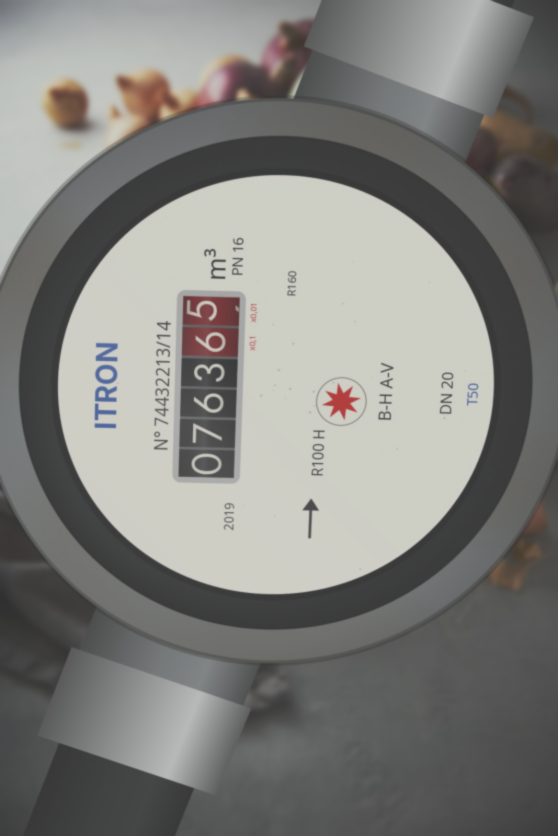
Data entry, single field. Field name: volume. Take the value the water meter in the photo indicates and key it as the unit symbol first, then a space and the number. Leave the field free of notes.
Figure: m³ 763.65
